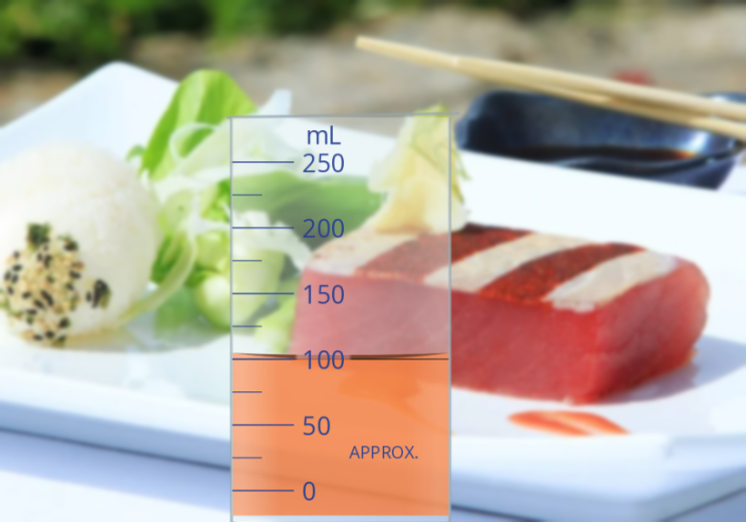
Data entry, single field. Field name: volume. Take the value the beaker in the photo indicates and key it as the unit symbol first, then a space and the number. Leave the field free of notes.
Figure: mL 100
